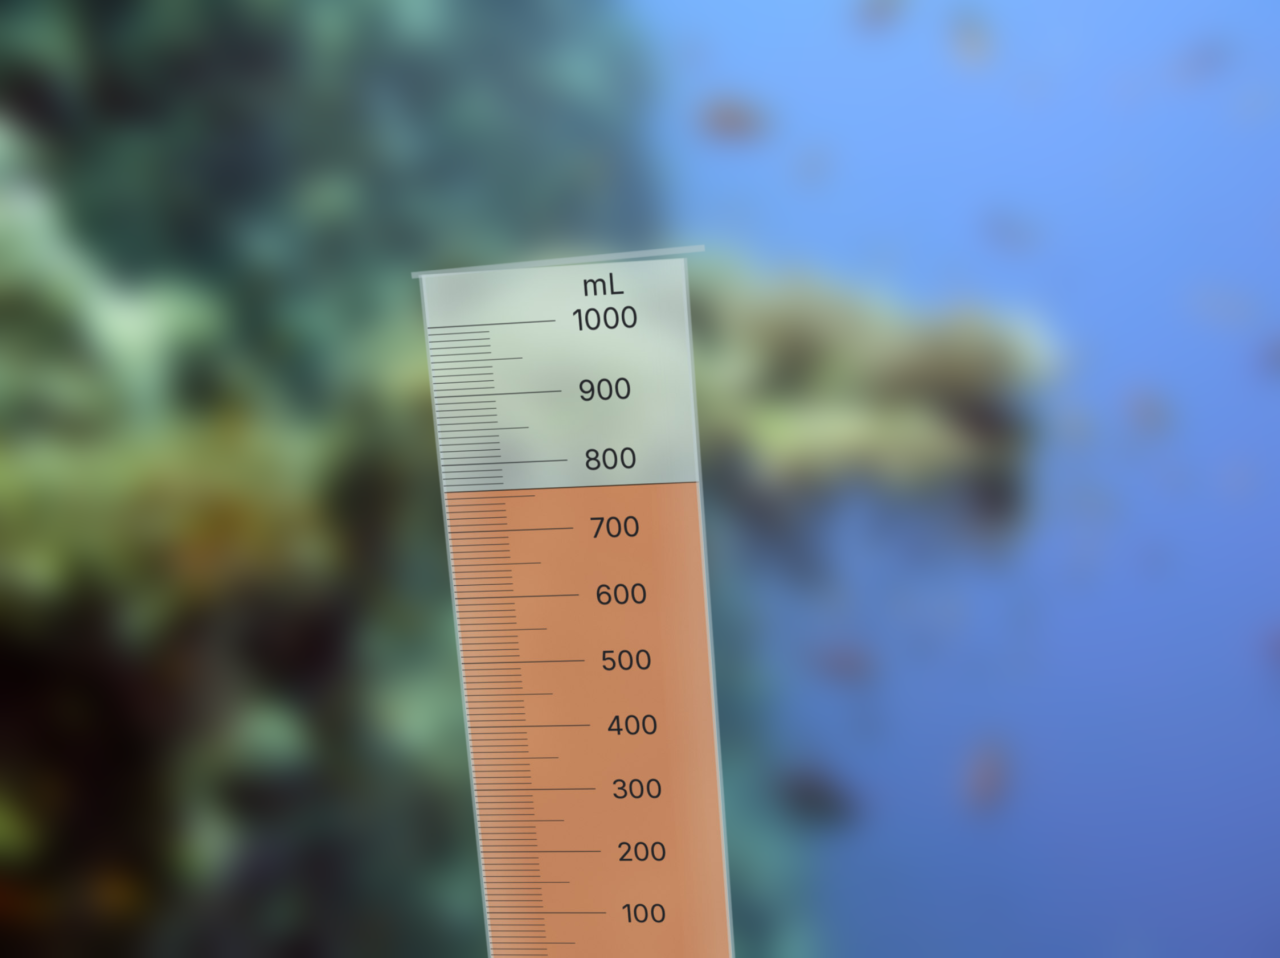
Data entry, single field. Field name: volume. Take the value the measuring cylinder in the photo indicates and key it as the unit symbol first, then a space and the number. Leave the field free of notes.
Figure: mL 760
